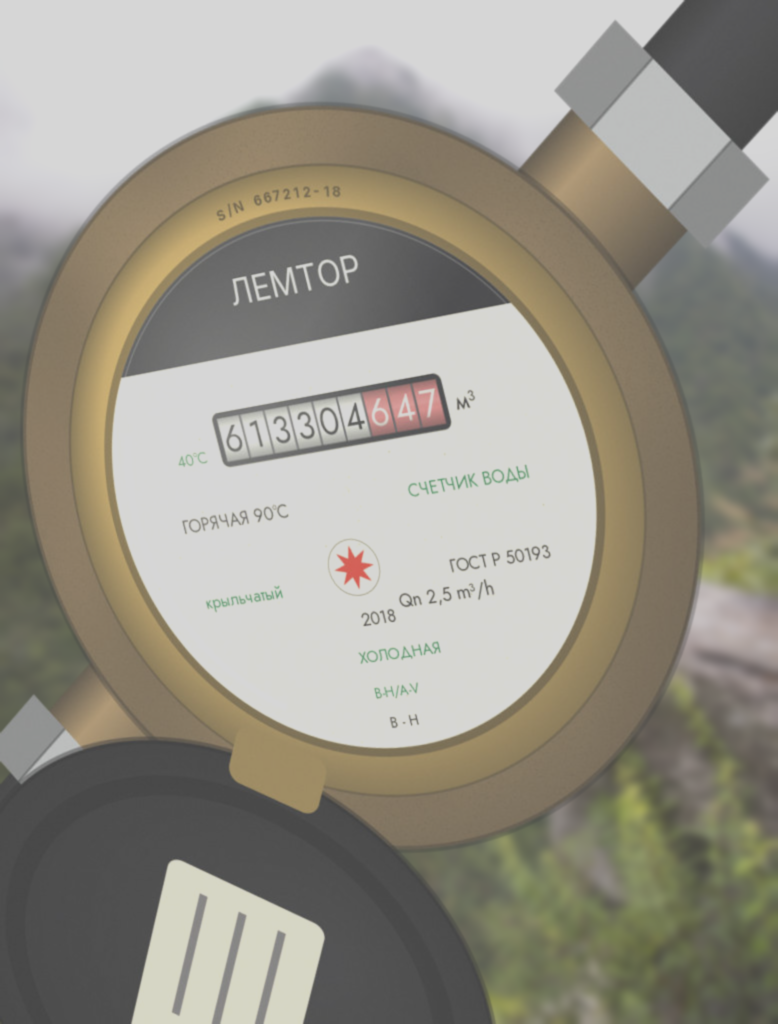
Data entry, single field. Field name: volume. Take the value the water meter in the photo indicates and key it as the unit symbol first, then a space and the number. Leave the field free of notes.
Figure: m³ 613304.647
